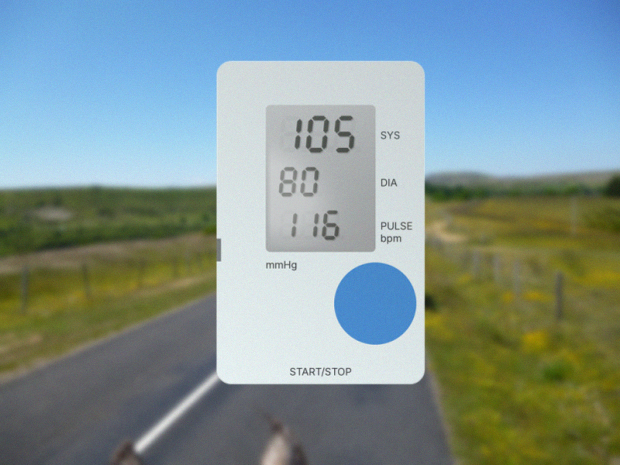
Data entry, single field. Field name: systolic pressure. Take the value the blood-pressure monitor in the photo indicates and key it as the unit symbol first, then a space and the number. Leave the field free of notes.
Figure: mmHg 105
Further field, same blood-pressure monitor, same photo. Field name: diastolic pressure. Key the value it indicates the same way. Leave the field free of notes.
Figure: mmHg 80
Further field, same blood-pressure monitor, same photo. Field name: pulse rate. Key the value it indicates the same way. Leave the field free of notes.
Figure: bpm 116
